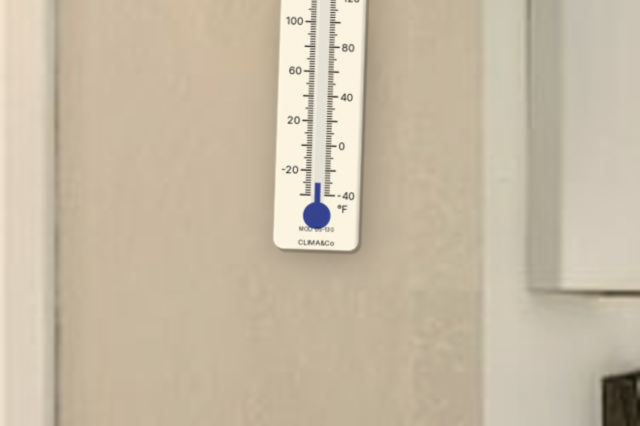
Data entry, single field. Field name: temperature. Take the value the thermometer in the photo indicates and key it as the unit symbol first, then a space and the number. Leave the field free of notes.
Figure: °F -30
